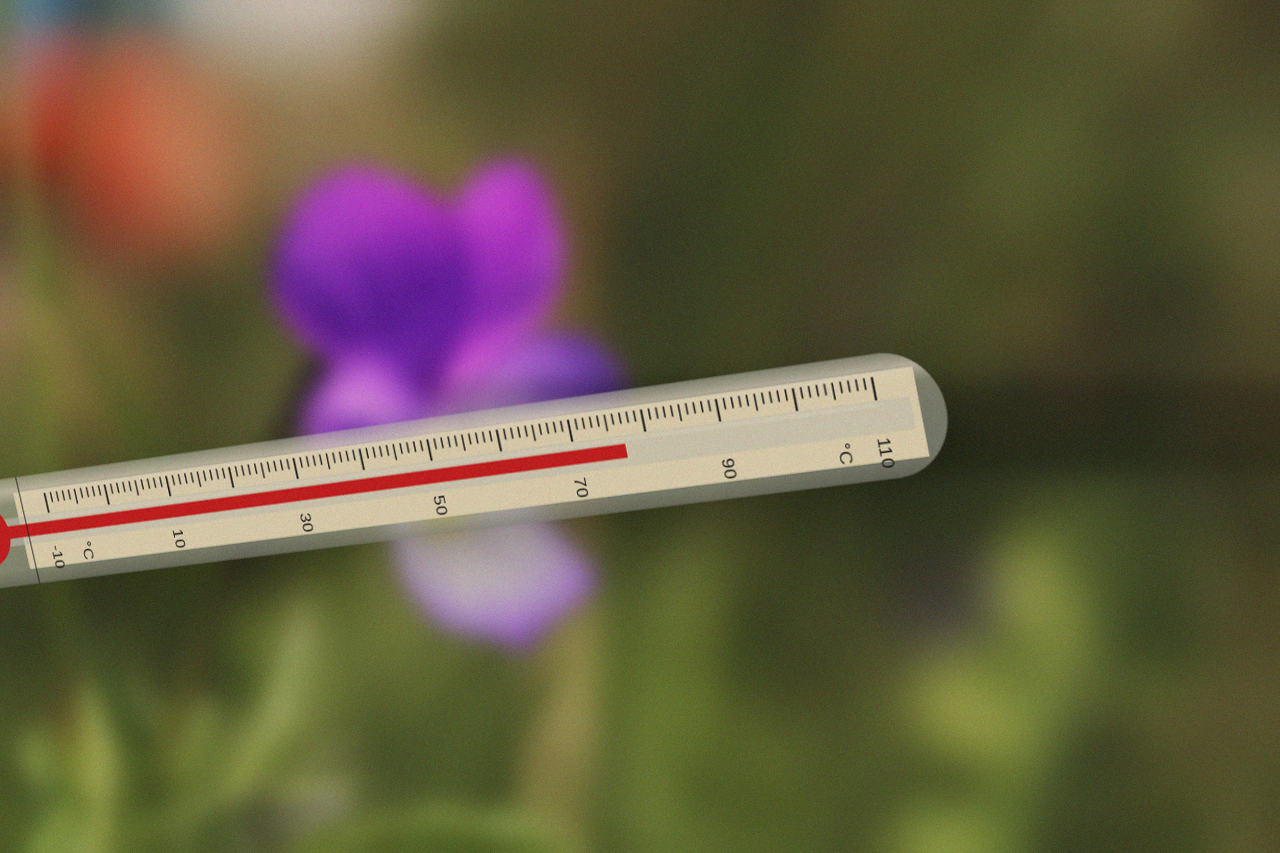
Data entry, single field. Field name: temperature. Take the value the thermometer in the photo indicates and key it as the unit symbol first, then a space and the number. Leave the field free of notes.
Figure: °C 77
